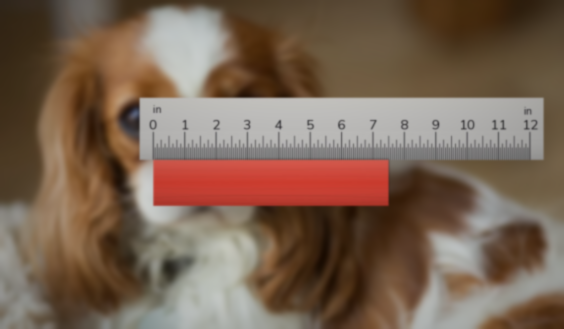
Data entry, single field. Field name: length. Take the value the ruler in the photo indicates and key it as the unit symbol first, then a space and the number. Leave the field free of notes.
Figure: in 7.5
